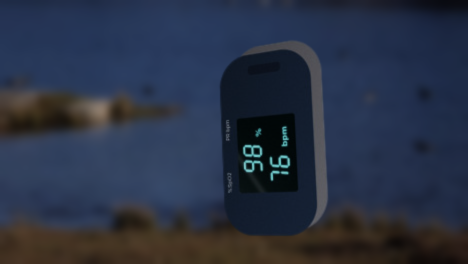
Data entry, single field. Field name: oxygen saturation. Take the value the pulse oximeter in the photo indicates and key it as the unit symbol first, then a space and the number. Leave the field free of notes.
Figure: % 98
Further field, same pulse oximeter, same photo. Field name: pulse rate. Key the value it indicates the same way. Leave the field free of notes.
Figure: bpm 76
